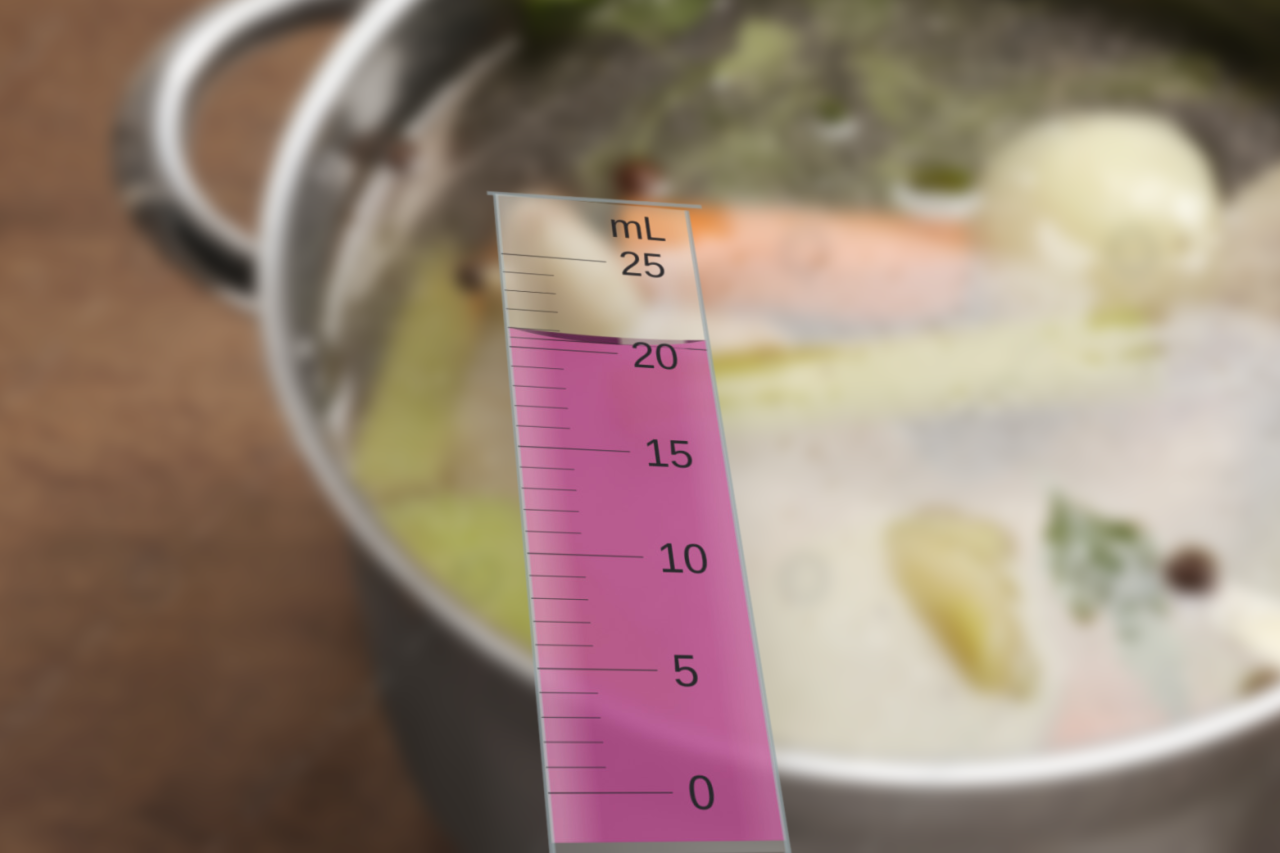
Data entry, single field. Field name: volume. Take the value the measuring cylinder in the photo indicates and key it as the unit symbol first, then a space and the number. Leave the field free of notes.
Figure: mL 20.5
